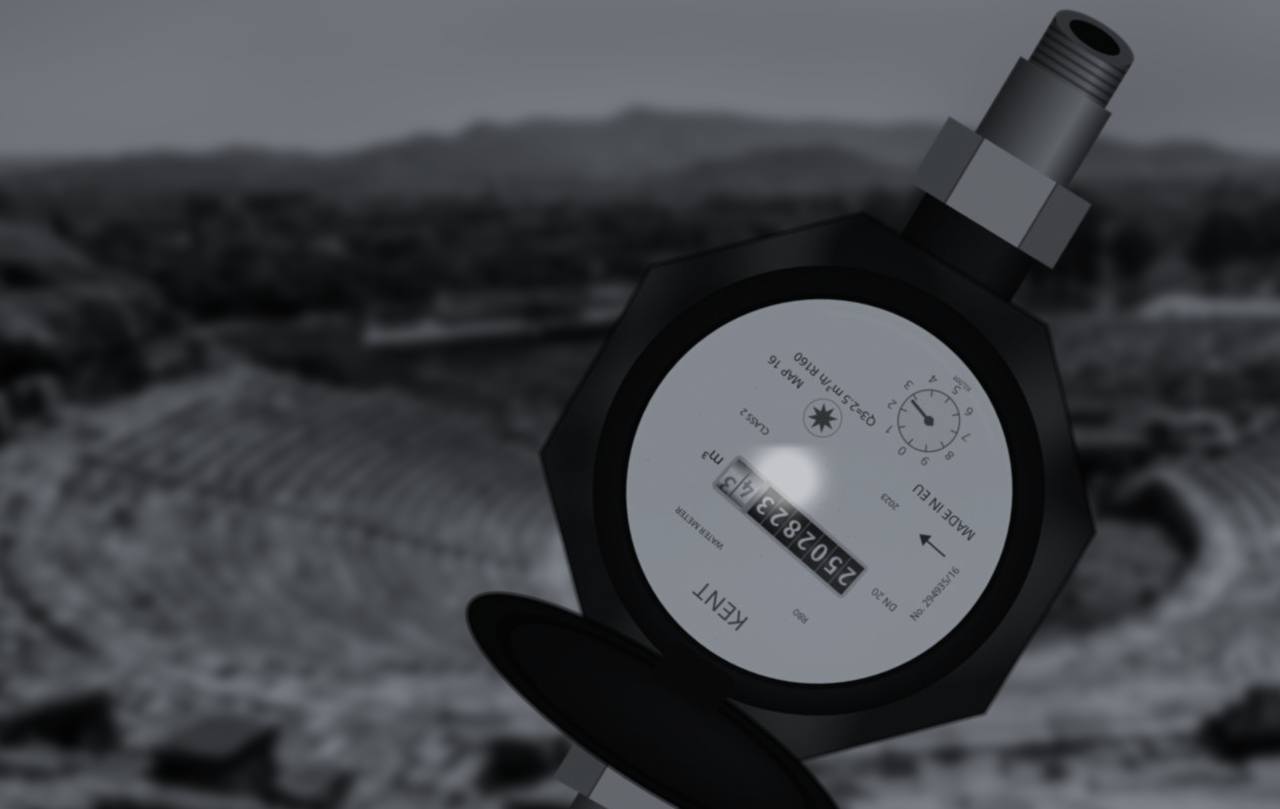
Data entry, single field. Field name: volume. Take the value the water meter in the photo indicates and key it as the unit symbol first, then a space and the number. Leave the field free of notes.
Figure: m³ 2502823.432
